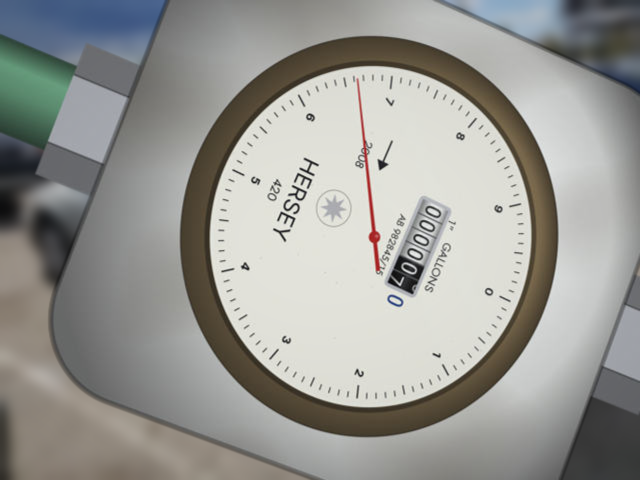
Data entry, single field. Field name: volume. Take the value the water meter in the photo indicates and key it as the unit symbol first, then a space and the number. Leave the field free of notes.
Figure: gal 66.6
